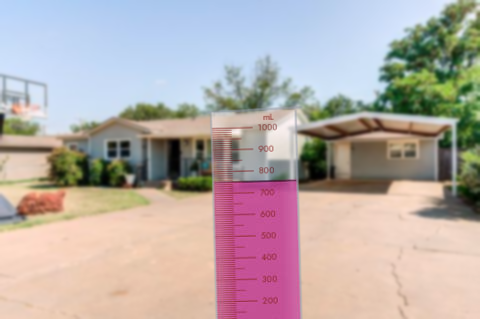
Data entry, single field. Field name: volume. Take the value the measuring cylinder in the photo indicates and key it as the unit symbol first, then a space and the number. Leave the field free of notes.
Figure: mL 750
